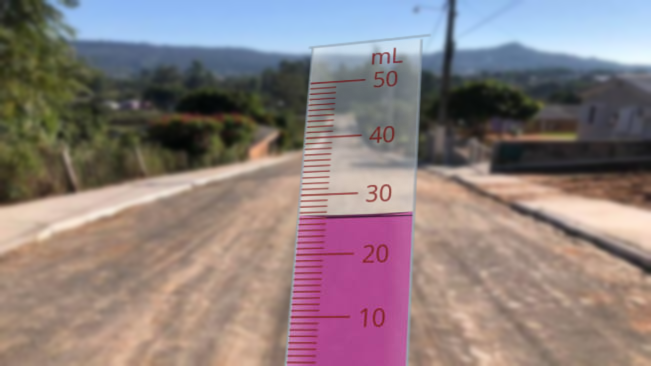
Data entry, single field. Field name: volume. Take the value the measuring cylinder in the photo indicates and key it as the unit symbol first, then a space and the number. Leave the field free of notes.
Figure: mL 26
